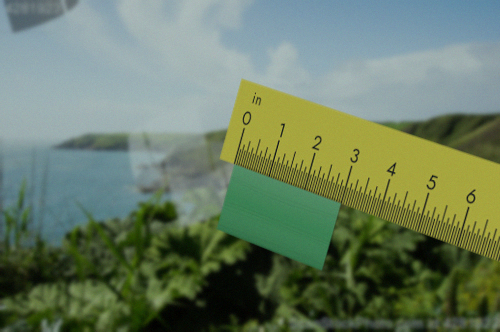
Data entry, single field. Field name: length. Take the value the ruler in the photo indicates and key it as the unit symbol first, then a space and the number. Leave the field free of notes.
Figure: in 3
